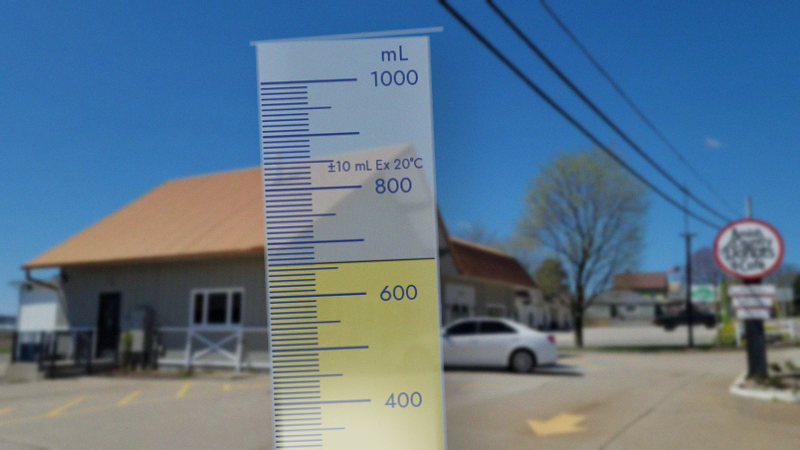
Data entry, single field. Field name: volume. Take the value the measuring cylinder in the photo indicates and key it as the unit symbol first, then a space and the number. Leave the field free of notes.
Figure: mL 660
